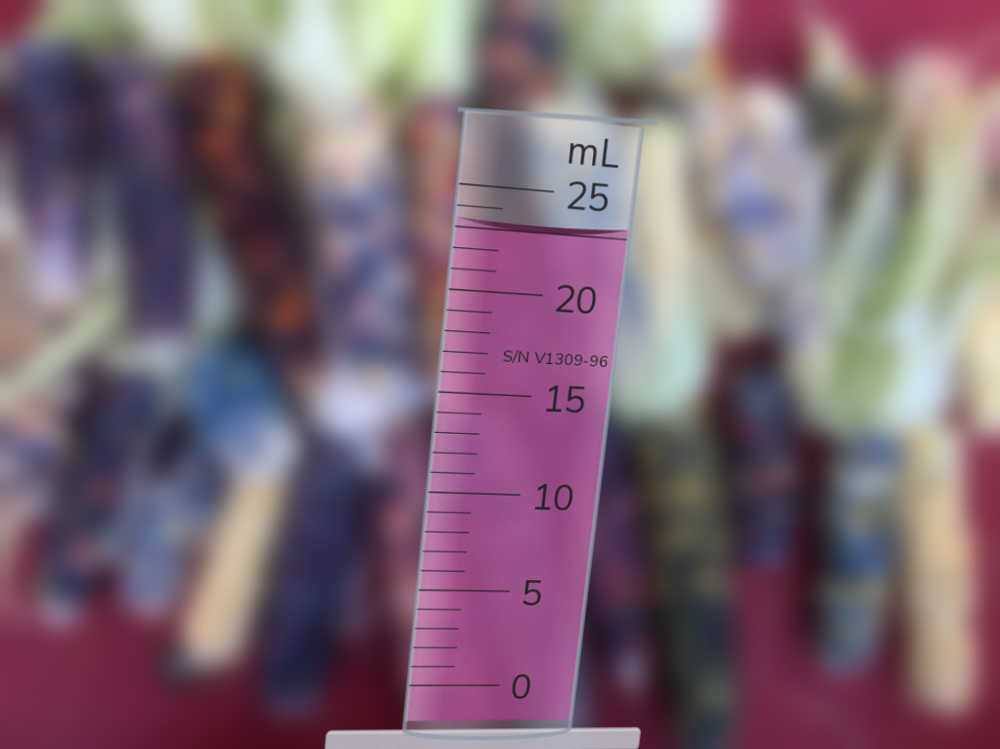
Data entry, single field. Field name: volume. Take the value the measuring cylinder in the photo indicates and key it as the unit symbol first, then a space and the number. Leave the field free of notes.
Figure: mL 23
